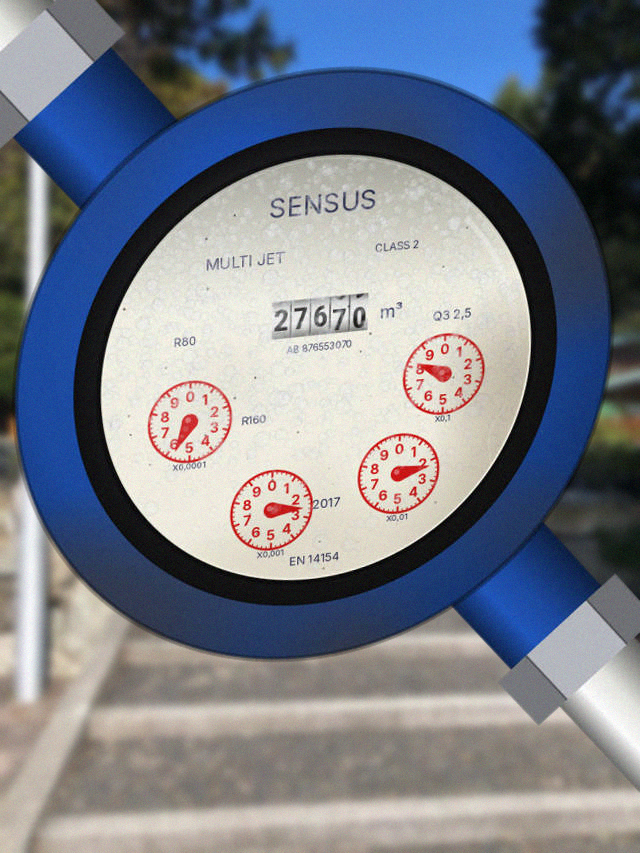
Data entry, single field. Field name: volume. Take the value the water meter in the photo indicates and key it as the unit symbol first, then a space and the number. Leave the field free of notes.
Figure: m³ 27669.8225
